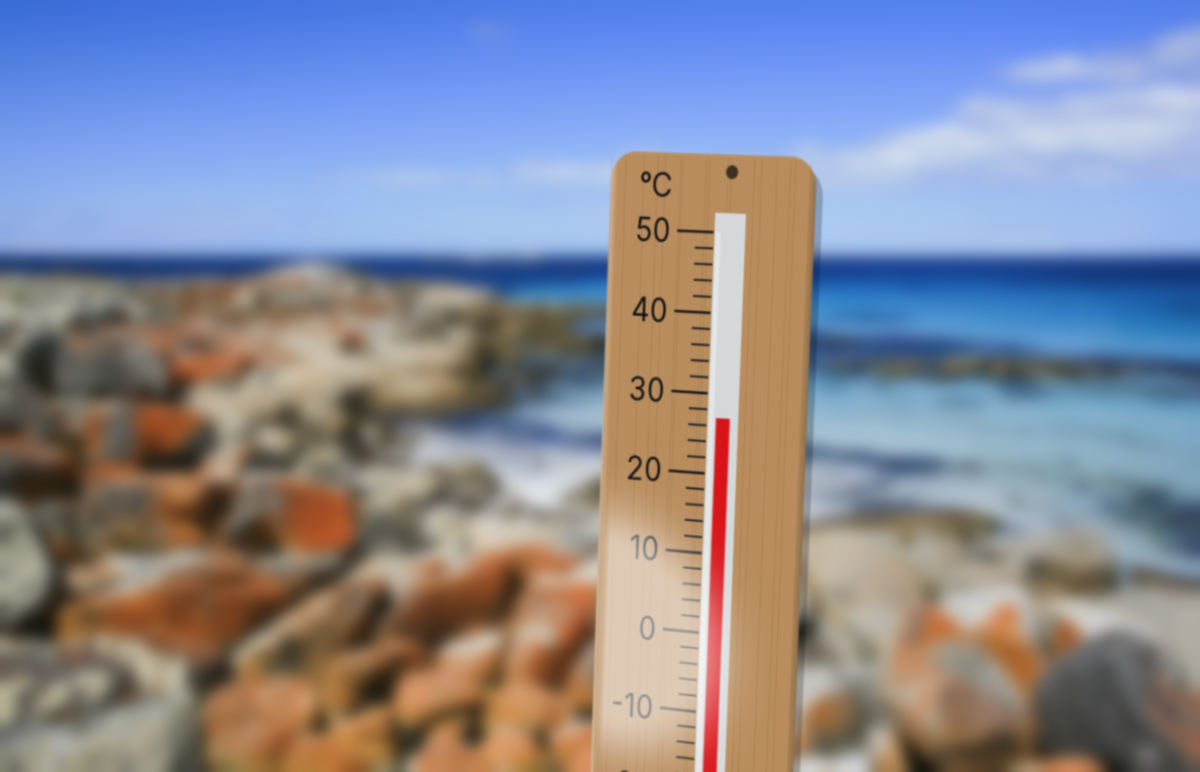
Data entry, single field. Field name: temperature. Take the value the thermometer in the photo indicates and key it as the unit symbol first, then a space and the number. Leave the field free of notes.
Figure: °C 27
